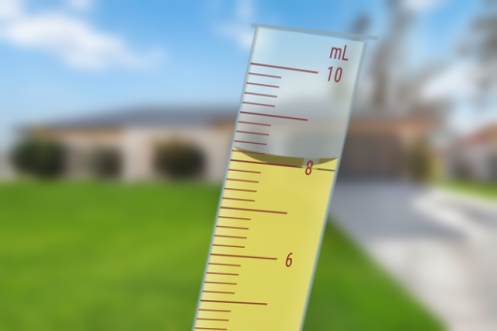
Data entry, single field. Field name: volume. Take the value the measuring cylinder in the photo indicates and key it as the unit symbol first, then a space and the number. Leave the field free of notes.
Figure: mL 8
